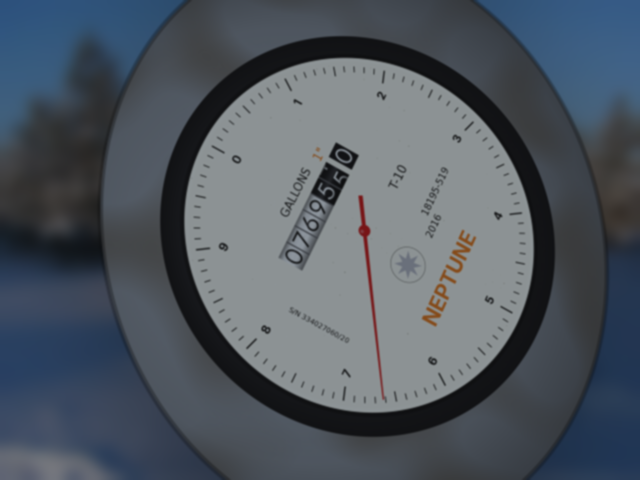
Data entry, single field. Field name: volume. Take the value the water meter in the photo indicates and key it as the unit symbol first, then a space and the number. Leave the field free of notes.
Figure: gal 769546.6
